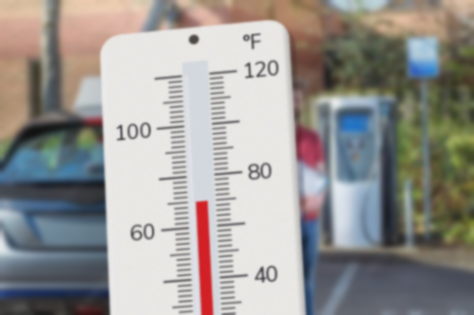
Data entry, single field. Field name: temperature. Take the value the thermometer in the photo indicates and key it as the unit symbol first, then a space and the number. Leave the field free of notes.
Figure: °F 70
